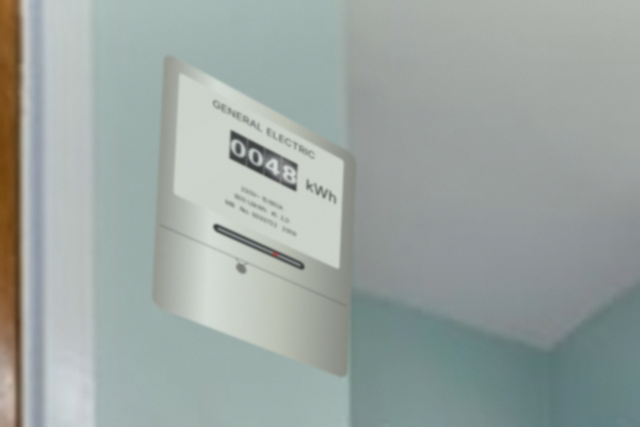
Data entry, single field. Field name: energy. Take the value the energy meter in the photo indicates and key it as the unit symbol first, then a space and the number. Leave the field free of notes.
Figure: kWh 48
